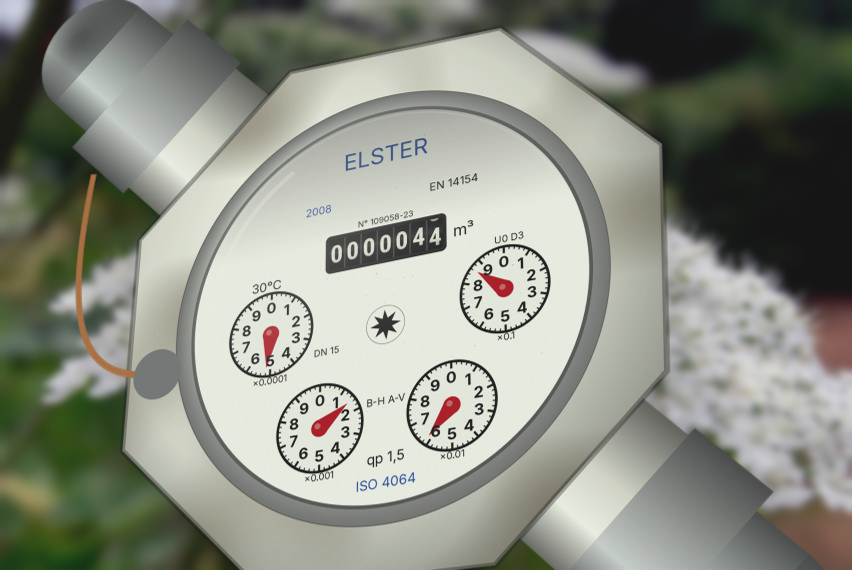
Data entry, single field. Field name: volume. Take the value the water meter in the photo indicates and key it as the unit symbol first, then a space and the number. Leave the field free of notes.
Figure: m³ 43.8615
